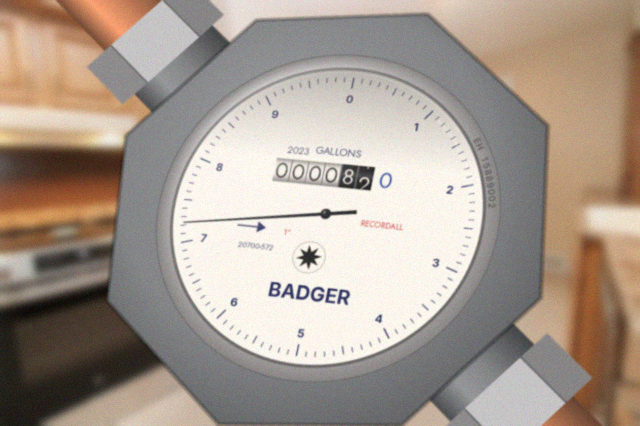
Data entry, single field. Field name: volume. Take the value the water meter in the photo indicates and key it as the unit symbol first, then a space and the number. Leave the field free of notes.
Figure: gal 817.2
